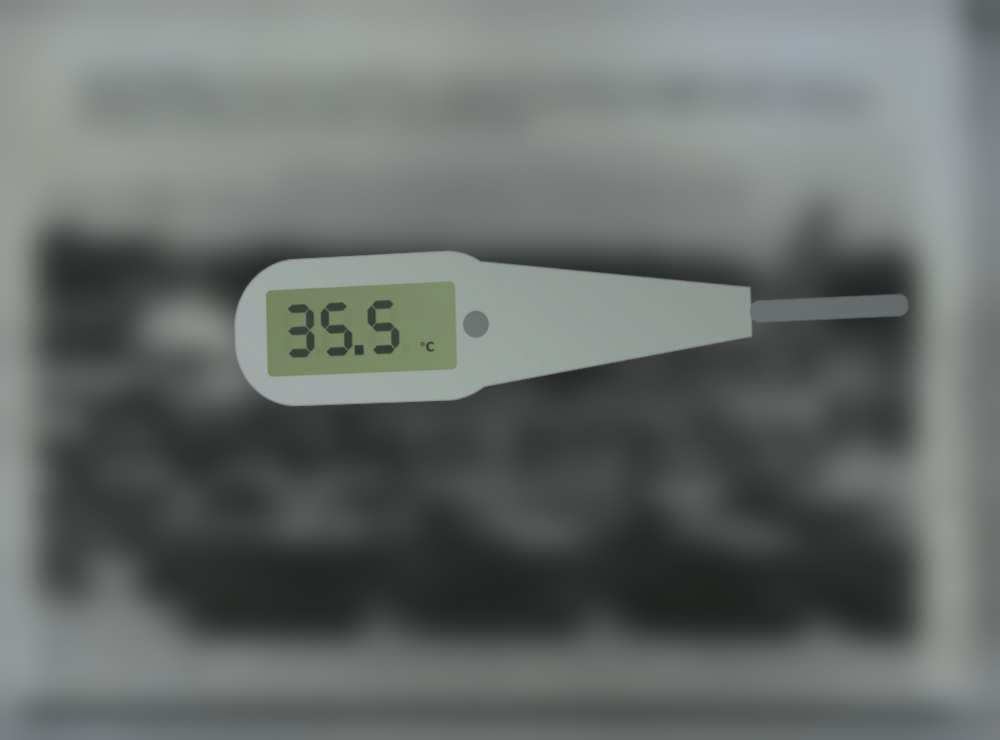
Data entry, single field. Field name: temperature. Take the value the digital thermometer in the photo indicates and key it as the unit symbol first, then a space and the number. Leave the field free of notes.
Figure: °C 35.5
